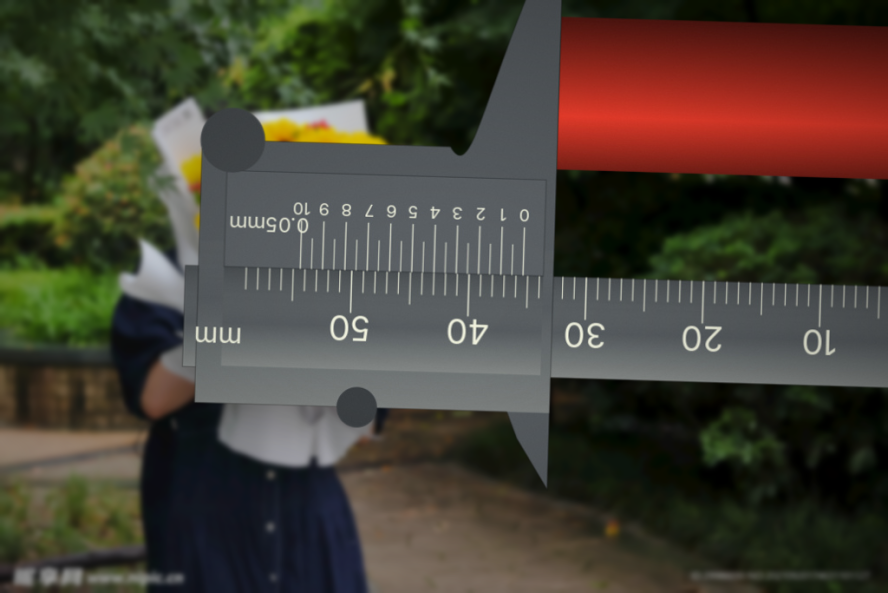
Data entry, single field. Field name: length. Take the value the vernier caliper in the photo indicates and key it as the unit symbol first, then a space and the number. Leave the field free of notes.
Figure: mm 35.4
